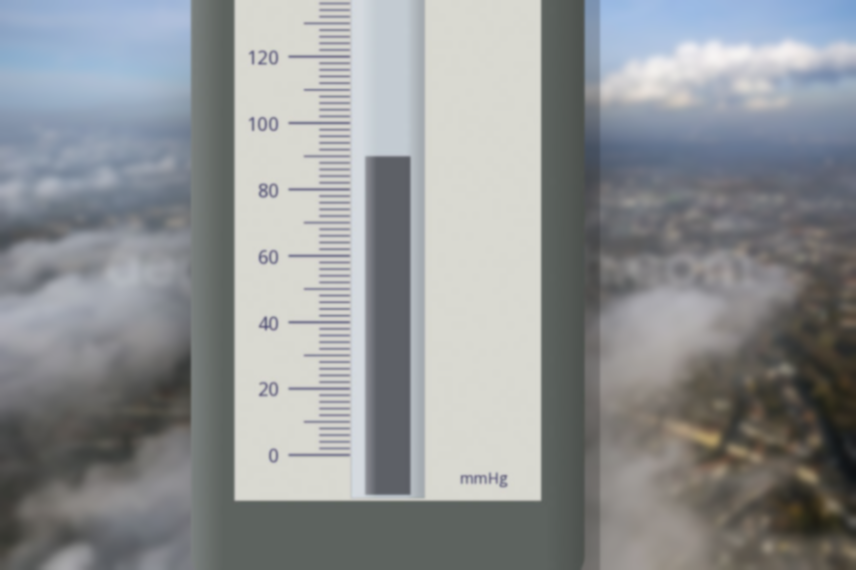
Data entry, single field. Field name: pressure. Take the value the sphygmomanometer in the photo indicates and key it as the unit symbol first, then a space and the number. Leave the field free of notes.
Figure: mmHg 90
